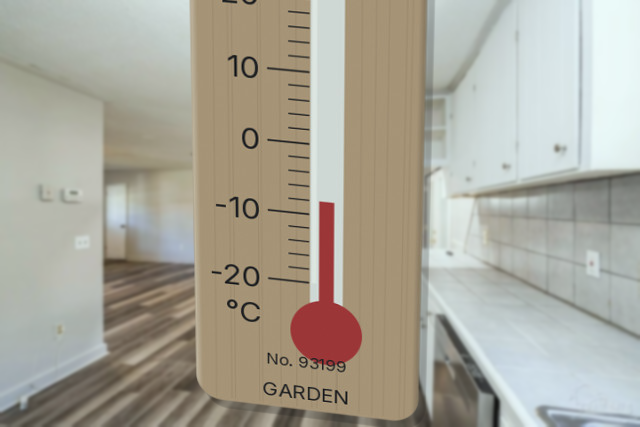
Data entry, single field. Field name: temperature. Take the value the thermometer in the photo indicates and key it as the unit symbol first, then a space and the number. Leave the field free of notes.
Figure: °C -8
